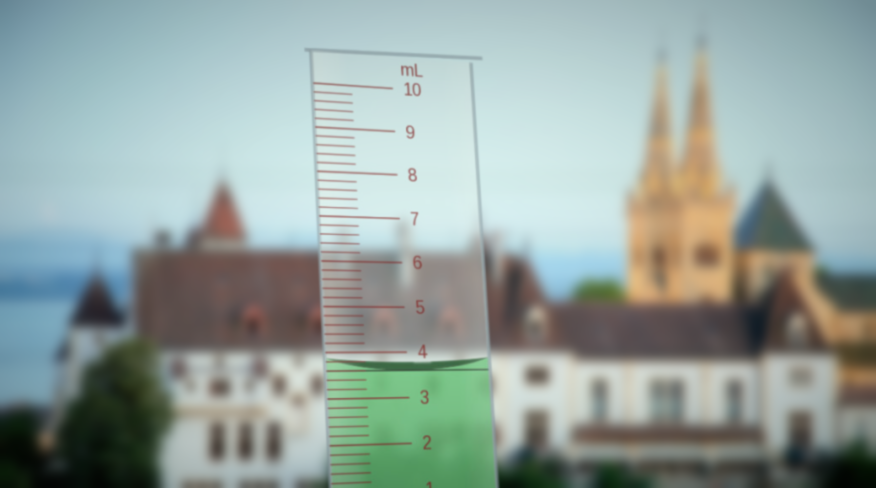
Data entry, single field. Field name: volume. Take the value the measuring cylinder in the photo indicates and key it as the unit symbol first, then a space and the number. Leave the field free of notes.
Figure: mL 3.6
